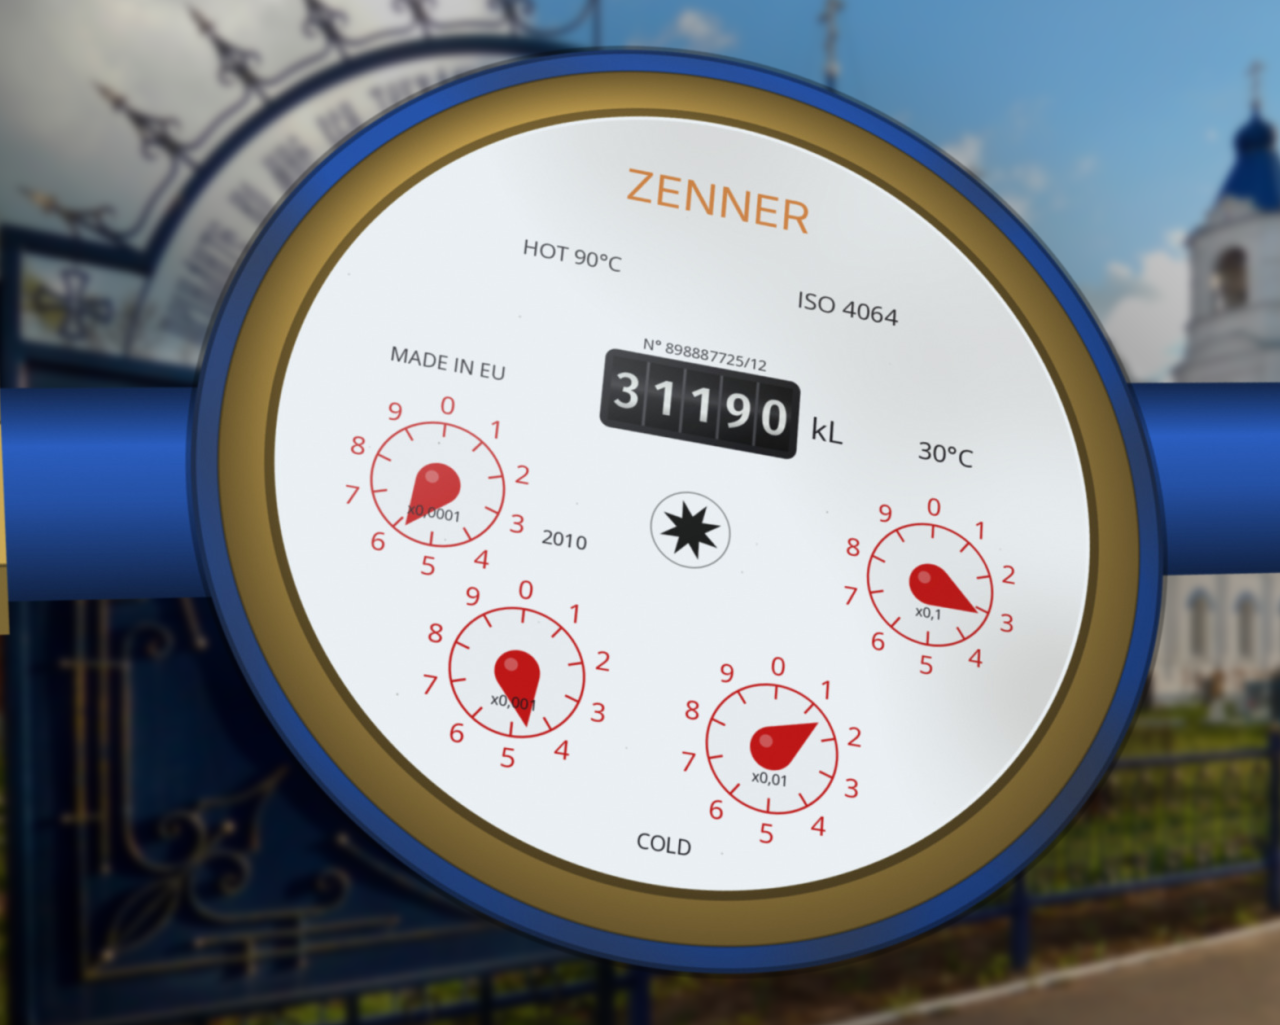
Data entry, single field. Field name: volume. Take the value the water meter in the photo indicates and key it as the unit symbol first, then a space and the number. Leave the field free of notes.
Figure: kL 31190.3145
